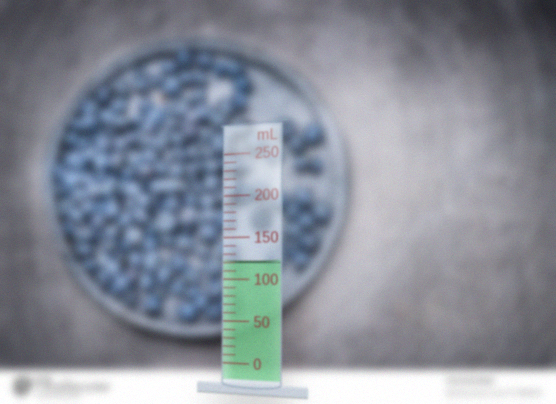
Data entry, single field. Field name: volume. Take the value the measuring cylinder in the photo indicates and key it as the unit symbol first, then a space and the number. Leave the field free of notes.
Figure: mL 120
